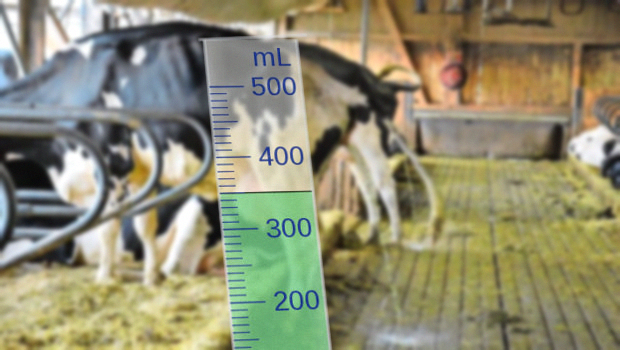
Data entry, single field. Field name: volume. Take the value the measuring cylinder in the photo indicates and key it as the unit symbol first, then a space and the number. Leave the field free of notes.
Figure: mL 350
